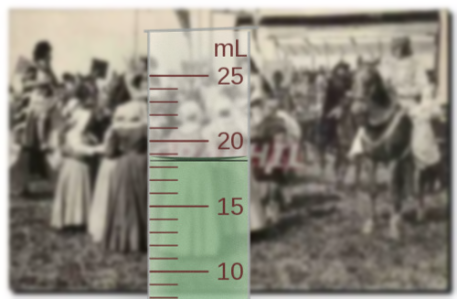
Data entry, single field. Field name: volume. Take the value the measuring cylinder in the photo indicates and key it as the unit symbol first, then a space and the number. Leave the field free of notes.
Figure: mL 18.5
